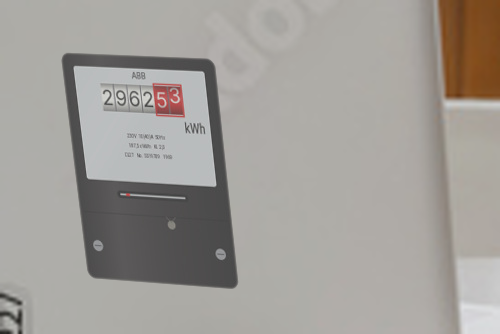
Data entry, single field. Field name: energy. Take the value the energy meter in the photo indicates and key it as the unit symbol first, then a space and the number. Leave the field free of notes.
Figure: kWh 2962.53
